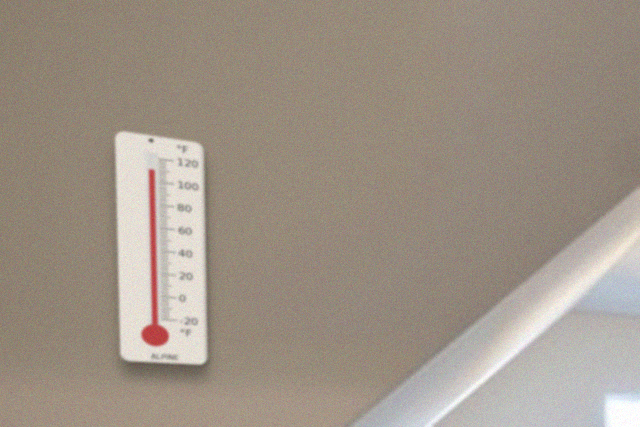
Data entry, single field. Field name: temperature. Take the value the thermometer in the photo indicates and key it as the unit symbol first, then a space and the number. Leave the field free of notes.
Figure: °F 110
